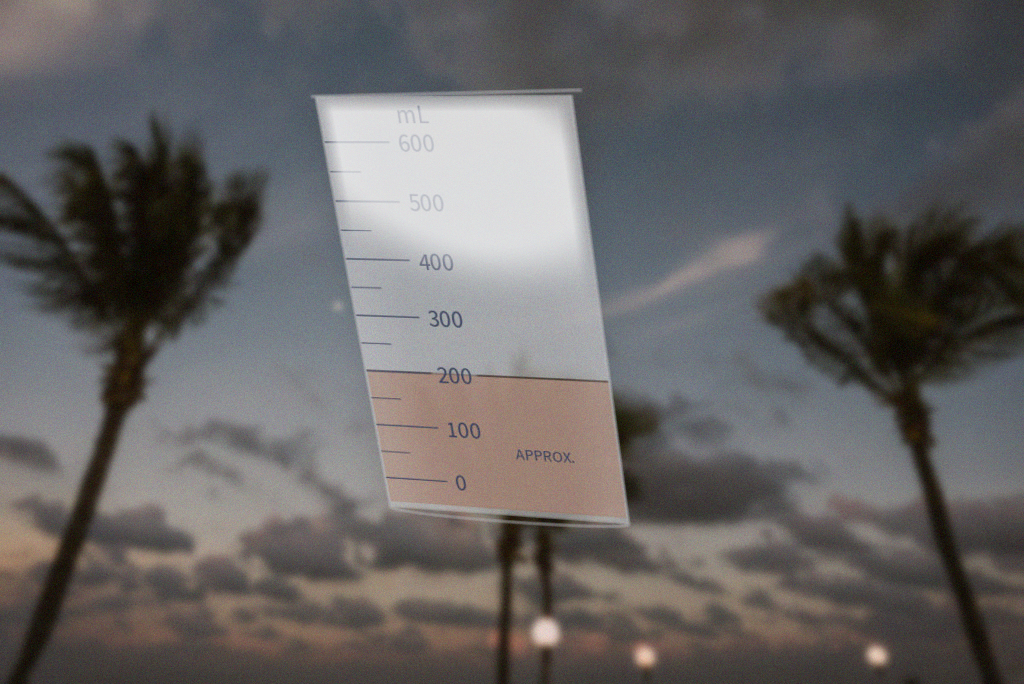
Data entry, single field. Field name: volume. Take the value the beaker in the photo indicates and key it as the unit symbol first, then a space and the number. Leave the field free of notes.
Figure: mL 200
